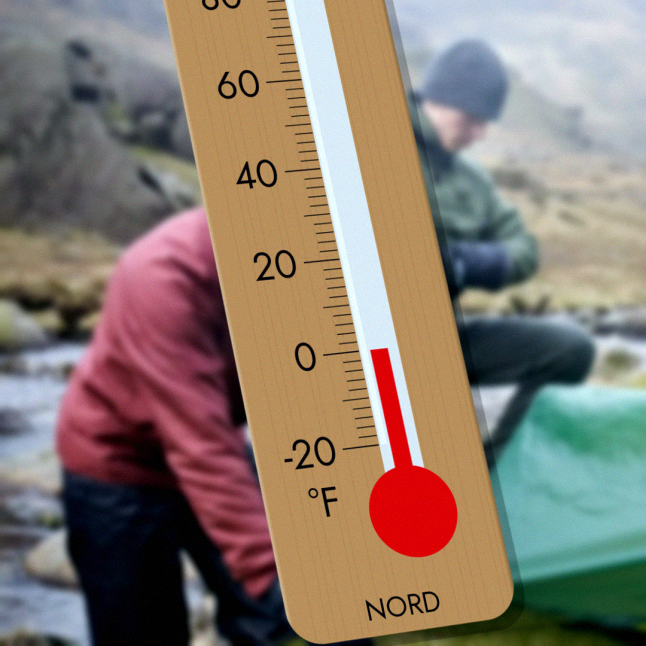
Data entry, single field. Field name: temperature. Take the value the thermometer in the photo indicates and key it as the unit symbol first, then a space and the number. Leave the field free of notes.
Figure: °F 0
